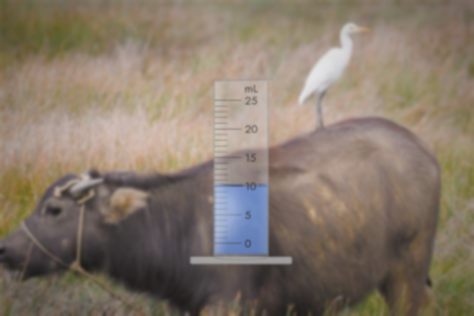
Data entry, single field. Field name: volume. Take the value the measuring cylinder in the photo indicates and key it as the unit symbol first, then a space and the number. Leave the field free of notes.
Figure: mL 10
